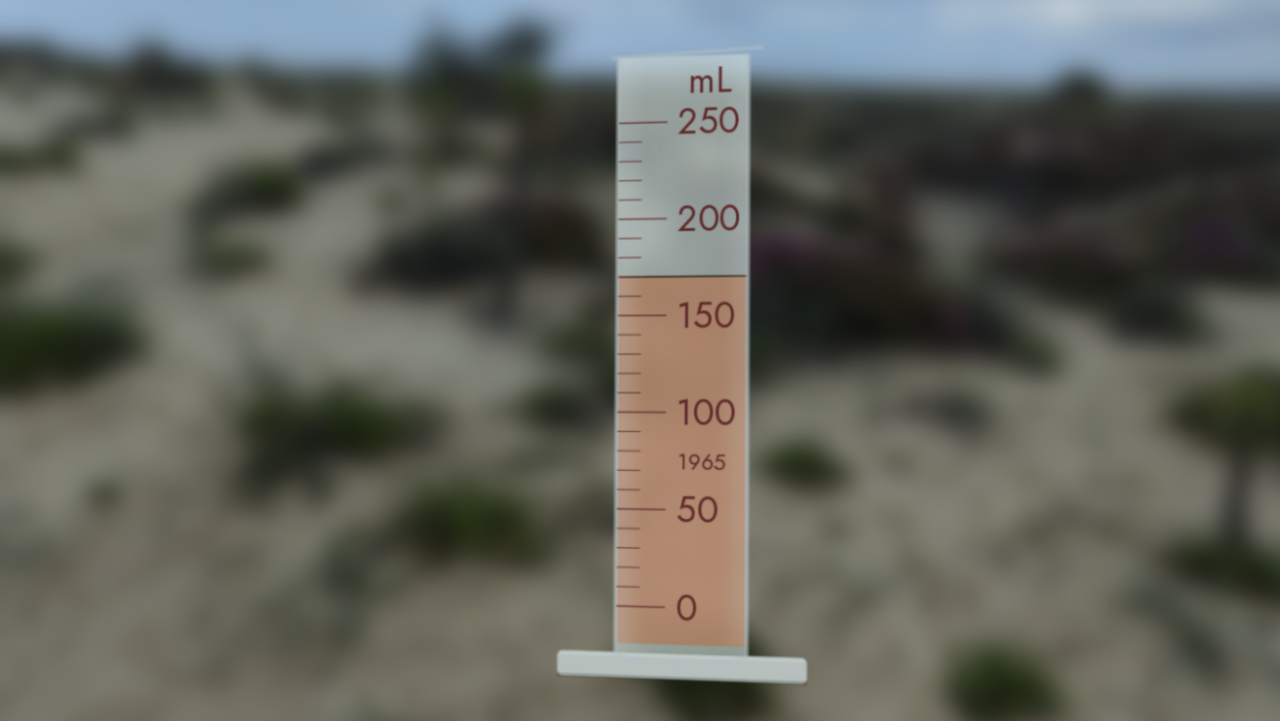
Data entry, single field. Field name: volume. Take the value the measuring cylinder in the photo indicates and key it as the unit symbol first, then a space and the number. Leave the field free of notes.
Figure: mL 170
